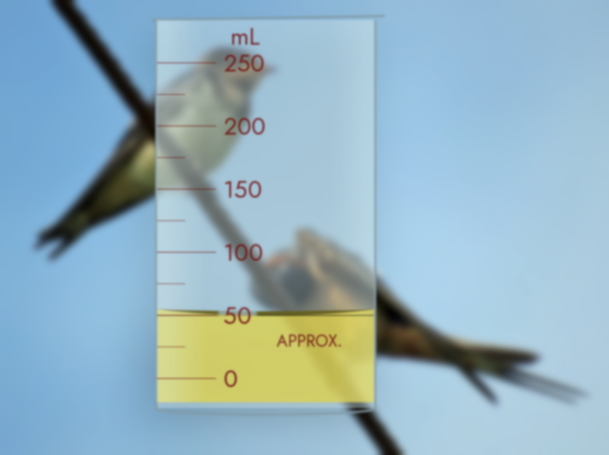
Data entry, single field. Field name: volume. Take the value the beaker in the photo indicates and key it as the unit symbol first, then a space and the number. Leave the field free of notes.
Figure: mL 50
